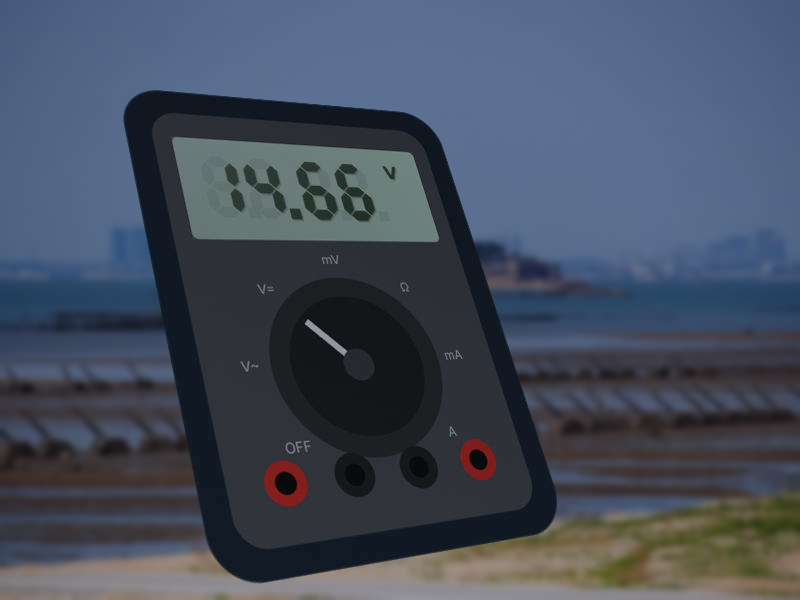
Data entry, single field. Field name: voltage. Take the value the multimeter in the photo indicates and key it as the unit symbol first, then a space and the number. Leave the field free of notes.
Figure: V 14.66
